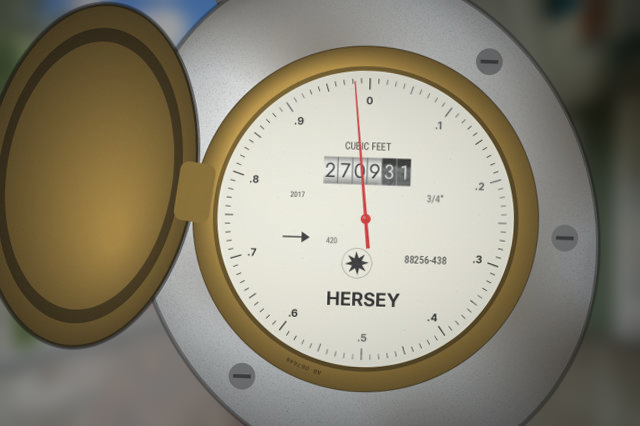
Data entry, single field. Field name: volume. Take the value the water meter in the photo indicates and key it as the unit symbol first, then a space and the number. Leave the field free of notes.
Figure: ft³ 270930.98
